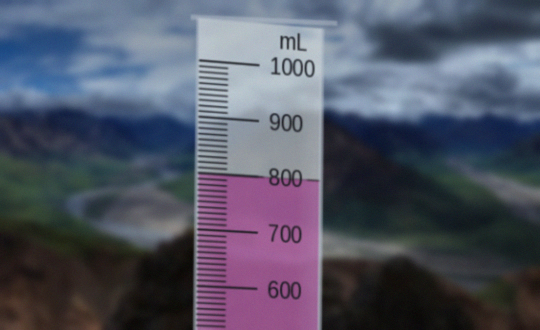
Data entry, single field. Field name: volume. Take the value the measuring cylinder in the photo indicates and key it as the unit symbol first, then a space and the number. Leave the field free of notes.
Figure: mL 800
